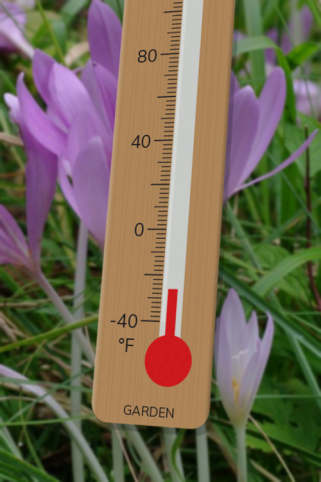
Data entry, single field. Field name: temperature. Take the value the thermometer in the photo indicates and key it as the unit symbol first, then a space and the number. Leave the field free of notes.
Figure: °F -26
